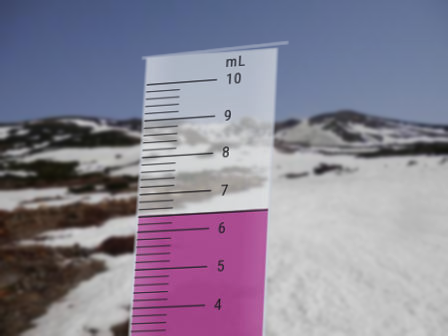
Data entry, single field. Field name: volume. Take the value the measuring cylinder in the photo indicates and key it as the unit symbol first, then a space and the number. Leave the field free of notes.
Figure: mL 6.4
